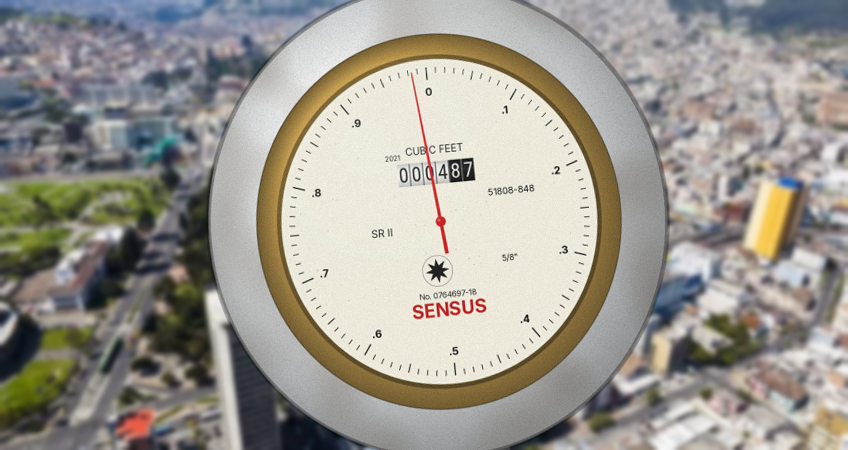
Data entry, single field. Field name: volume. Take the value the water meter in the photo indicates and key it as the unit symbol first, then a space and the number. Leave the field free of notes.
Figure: ft³ 486.98
